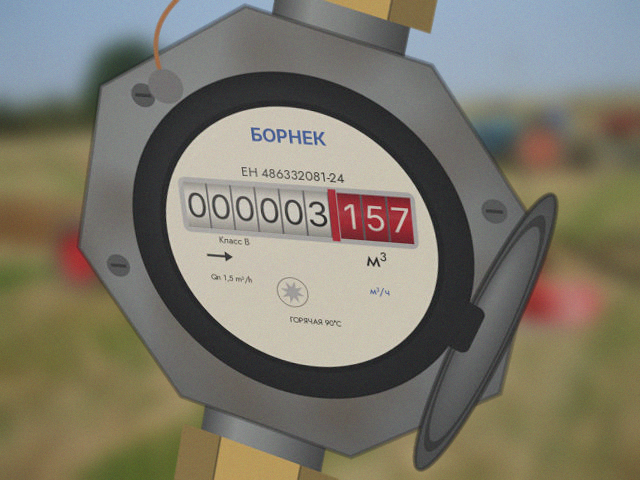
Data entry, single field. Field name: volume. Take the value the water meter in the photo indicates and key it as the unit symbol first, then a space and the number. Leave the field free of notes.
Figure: m³ 3.157
